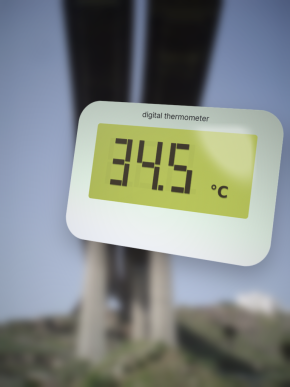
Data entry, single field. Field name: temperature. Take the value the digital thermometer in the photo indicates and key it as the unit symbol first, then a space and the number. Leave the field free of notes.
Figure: °C 34.5
